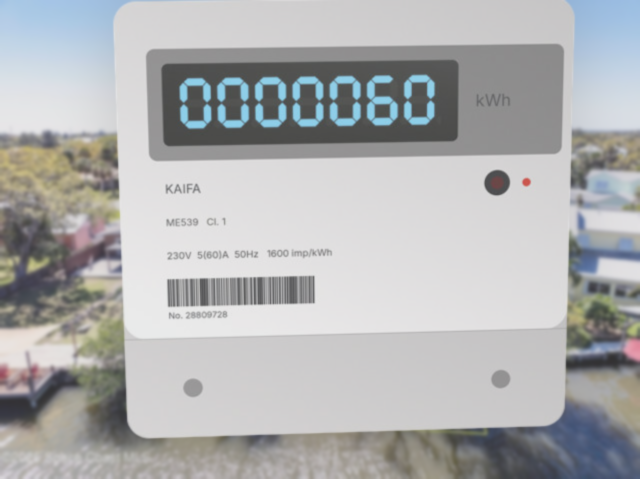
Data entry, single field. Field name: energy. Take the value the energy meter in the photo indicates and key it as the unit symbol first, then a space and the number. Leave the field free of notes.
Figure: kWh 60
